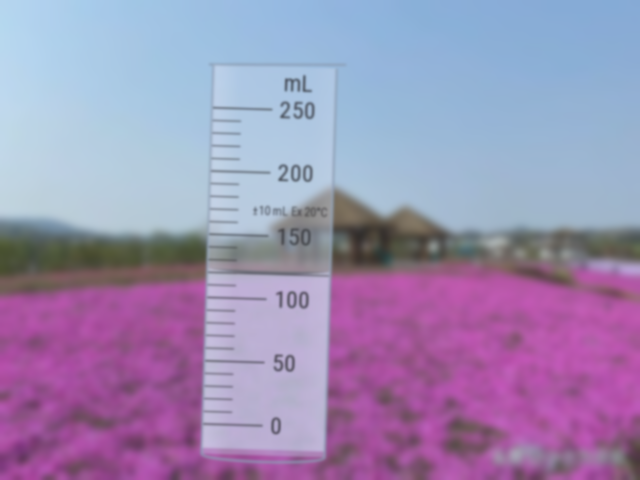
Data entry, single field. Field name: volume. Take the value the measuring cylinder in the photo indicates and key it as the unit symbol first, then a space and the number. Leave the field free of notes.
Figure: mL 120
